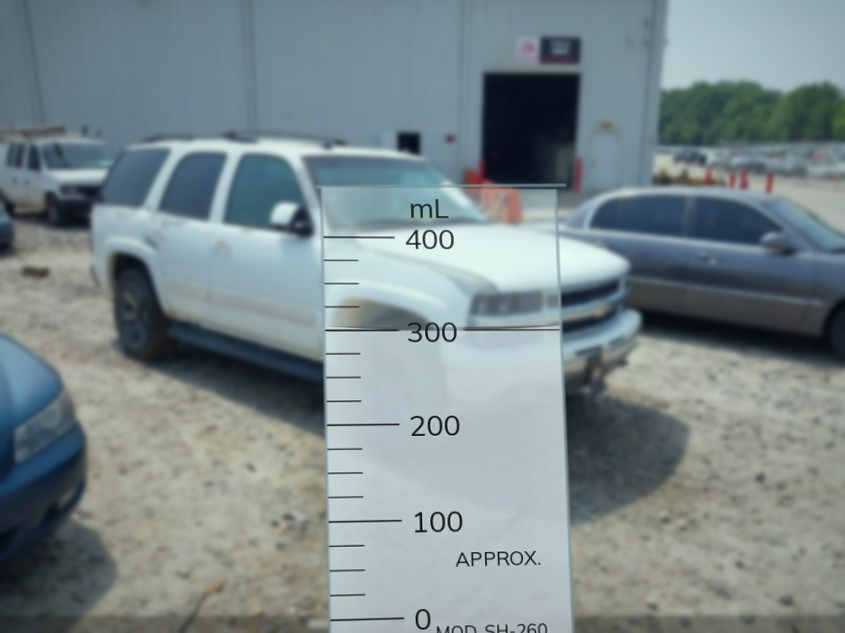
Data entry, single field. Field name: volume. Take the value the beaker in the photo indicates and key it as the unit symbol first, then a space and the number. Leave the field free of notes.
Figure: mL 300
